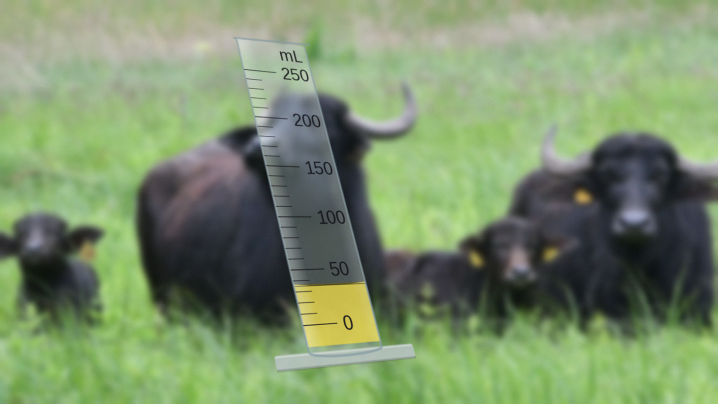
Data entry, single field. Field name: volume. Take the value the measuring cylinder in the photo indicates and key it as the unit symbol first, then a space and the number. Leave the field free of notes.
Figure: mL 35
